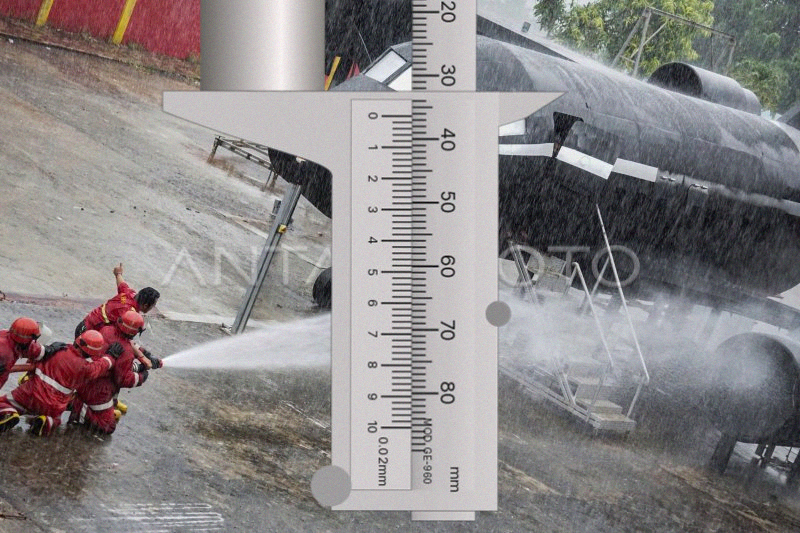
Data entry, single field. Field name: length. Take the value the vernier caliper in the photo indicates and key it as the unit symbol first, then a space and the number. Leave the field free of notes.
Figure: mm 36.4
